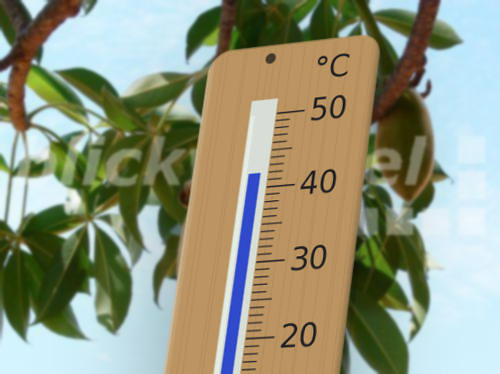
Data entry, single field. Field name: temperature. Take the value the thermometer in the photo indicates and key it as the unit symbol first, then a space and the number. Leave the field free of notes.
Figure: °C 42
